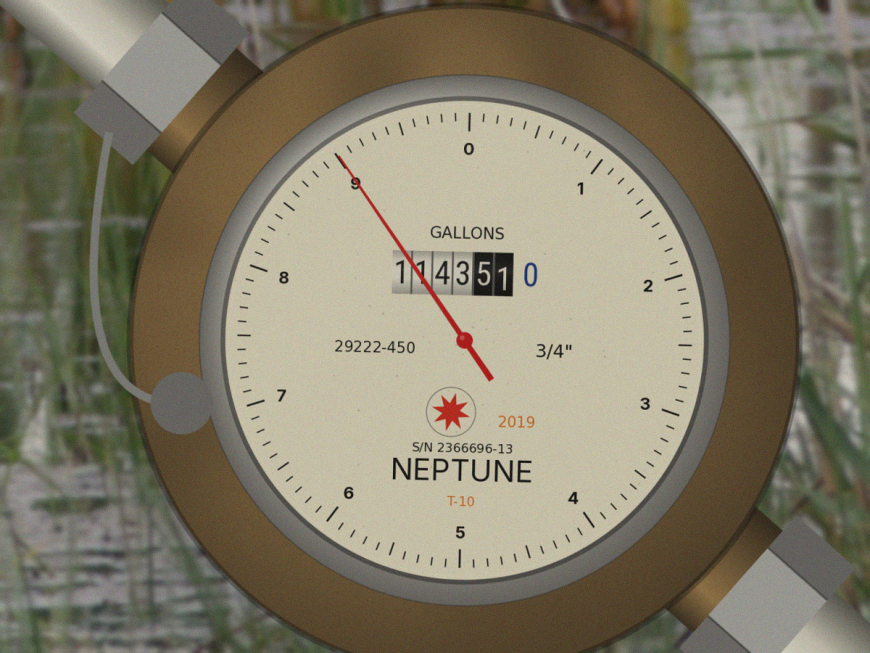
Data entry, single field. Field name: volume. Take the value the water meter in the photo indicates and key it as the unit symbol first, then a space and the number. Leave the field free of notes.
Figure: gal 1143509.0
